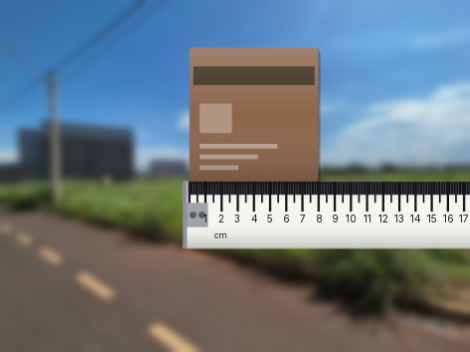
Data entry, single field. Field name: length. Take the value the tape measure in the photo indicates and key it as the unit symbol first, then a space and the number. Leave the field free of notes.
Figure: cm 8
